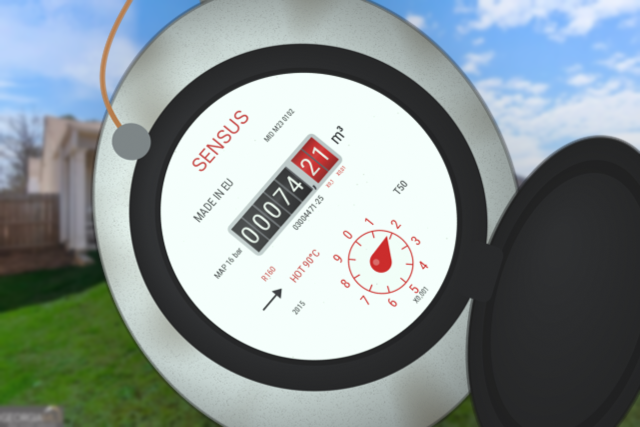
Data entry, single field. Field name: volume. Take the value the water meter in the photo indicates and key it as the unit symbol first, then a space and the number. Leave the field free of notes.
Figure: m³ 74.211
